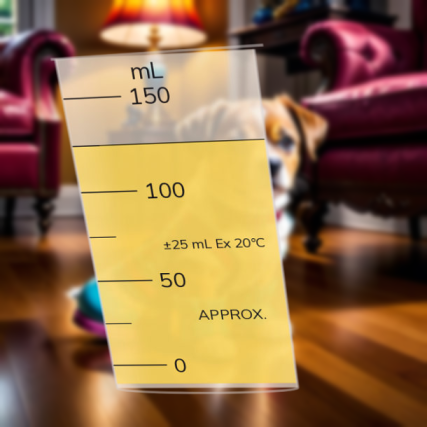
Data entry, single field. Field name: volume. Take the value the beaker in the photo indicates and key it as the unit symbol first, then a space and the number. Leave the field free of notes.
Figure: mL 125
